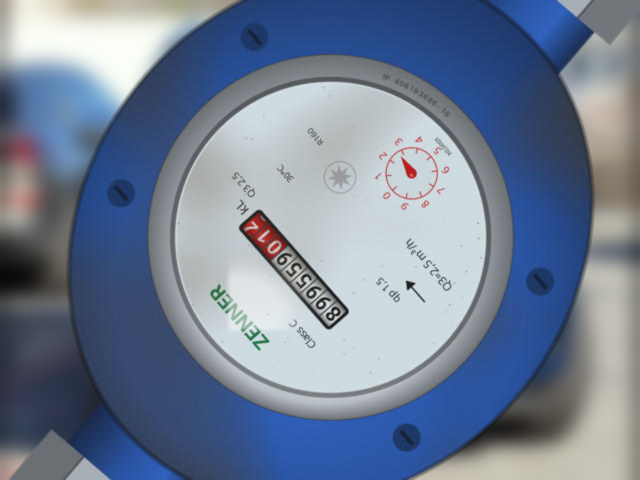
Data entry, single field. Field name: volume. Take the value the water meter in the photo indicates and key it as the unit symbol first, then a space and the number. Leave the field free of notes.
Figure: kL 899559.0122
